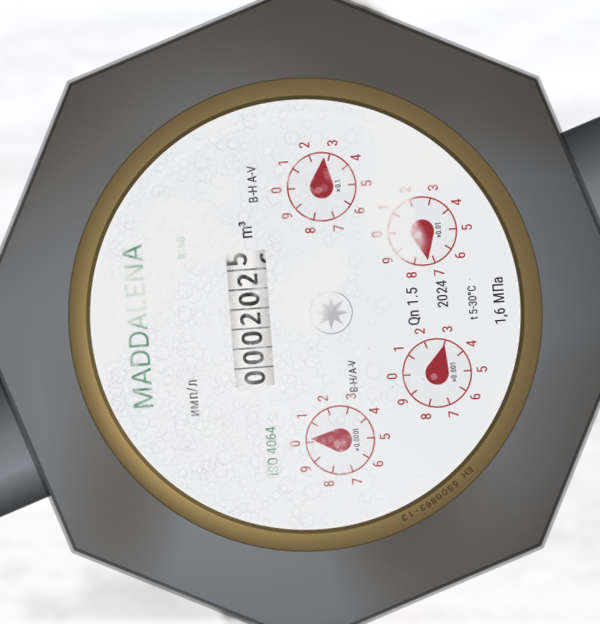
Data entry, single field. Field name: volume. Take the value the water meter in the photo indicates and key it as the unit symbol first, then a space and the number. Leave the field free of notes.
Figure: m³ 2025.2730
